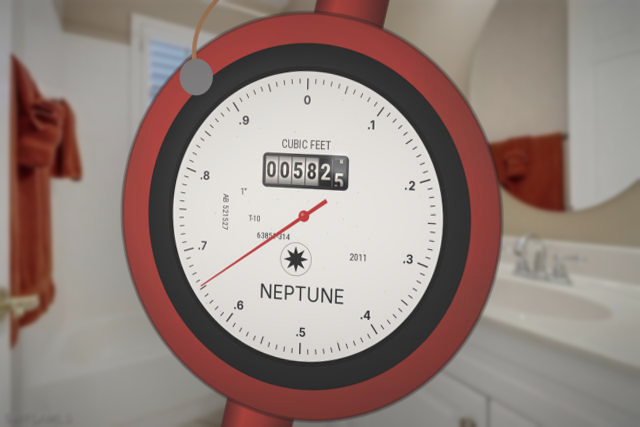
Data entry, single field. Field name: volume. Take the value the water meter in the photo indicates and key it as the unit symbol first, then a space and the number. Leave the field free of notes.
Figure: ft³ 5824.65
